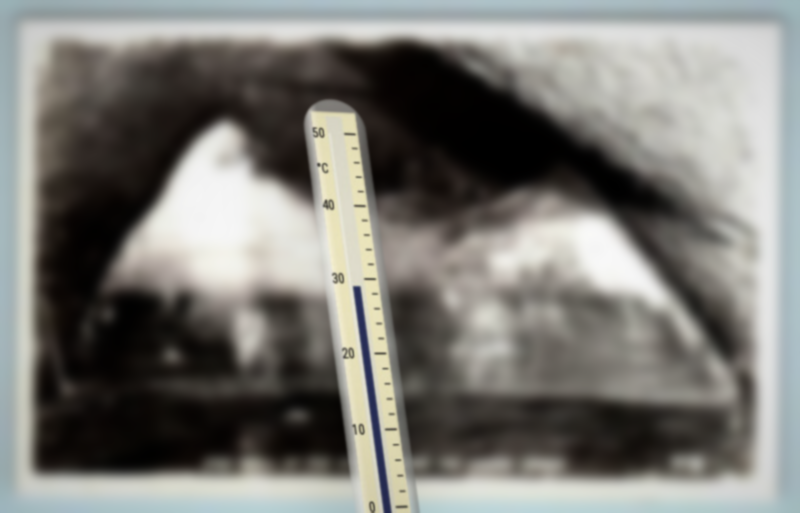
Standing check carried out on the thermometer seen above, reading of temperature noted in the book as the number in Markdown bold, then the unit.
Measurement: **29** °C
